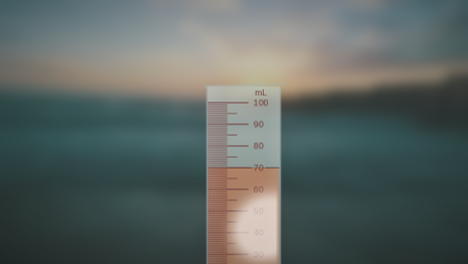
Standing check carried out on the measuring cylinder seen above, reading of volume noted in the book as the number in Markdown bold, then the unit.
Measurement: **70** mL
